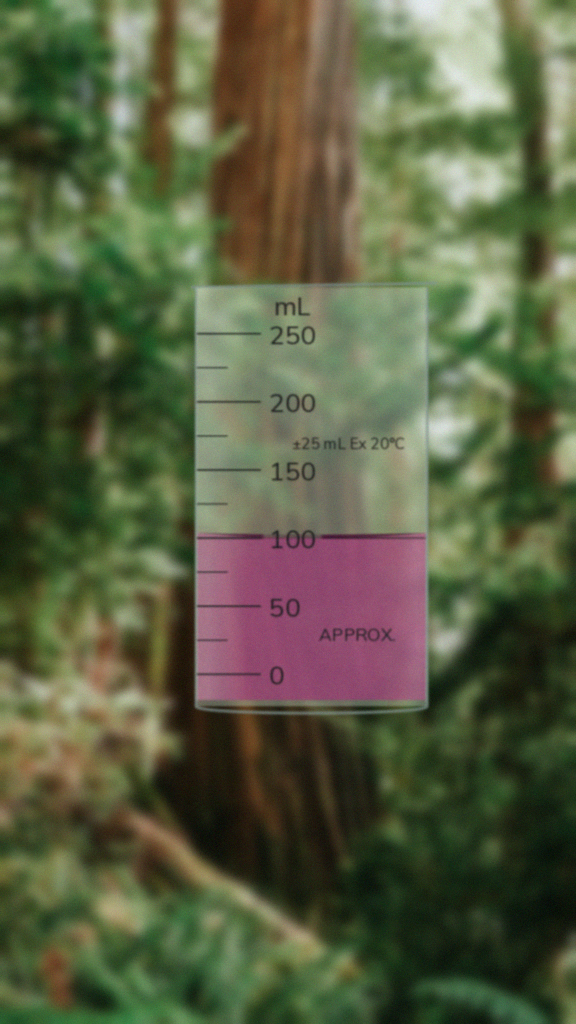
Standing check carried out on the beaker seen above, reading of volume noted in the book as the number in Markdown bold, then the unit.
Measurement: **100** mL
